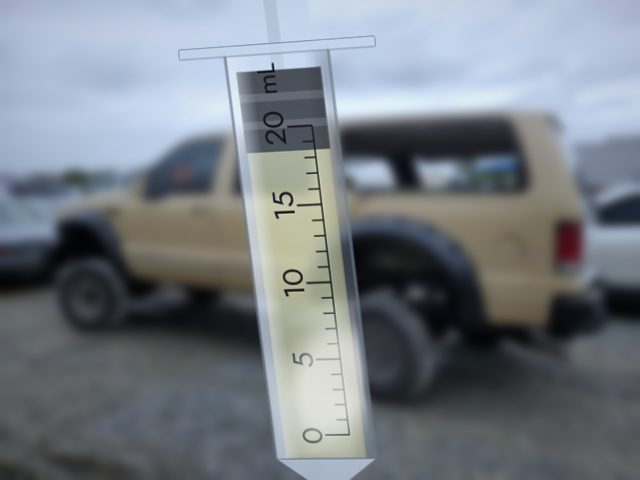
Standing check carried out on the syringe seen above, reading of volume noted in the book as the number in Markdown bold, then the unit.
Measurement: **18.5** mL
